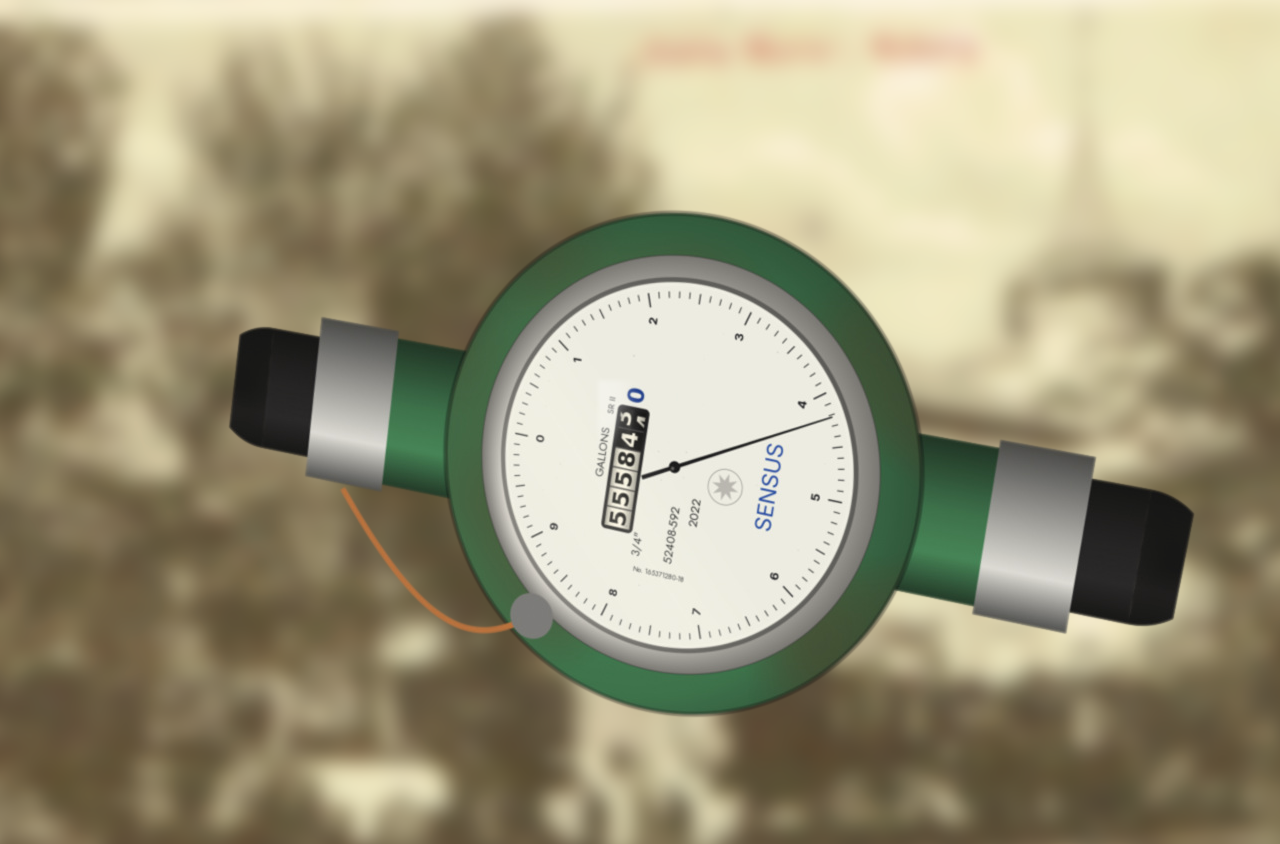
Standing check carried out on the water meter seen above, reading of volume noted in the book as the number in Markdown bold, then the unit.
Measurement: **5558434.2** gal
